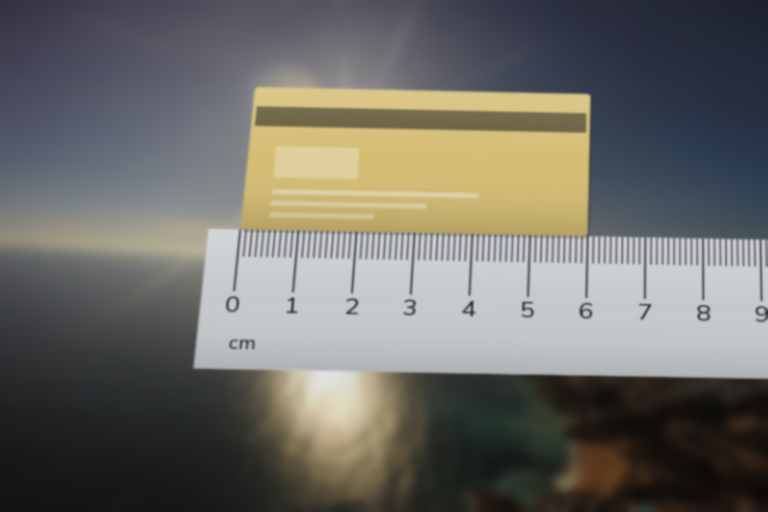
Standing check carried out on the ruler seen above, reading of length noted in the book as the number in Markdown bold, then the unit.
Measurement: **6** cm
